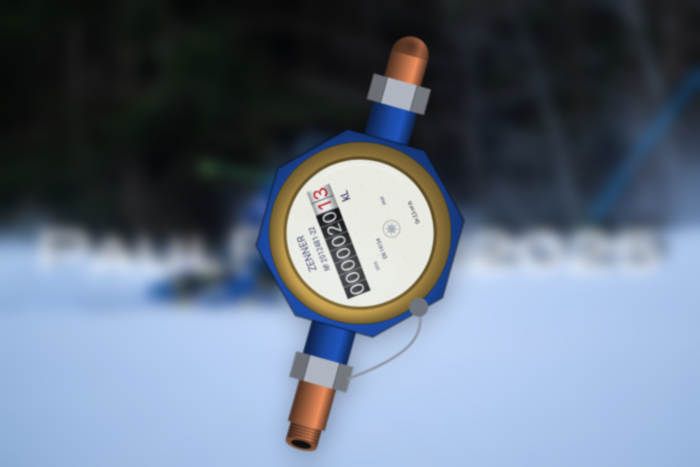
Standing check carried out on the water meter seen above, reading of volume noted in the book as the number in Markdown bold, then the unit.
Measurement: **20.13** kL
